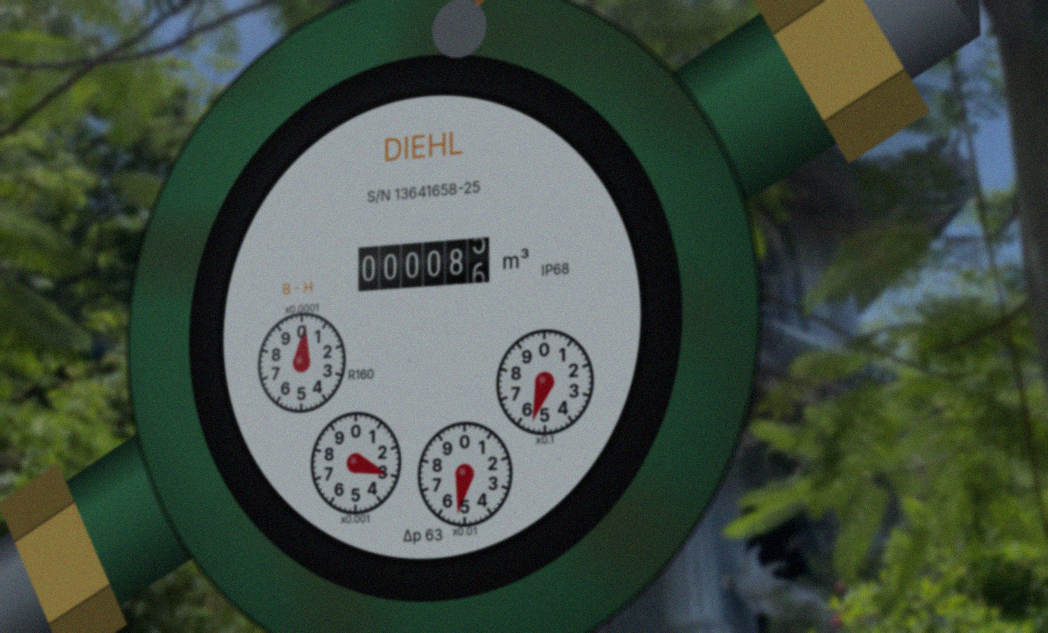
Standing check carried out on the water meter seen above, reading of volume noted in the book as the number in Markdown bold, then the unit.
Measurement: **85.5530** m³
